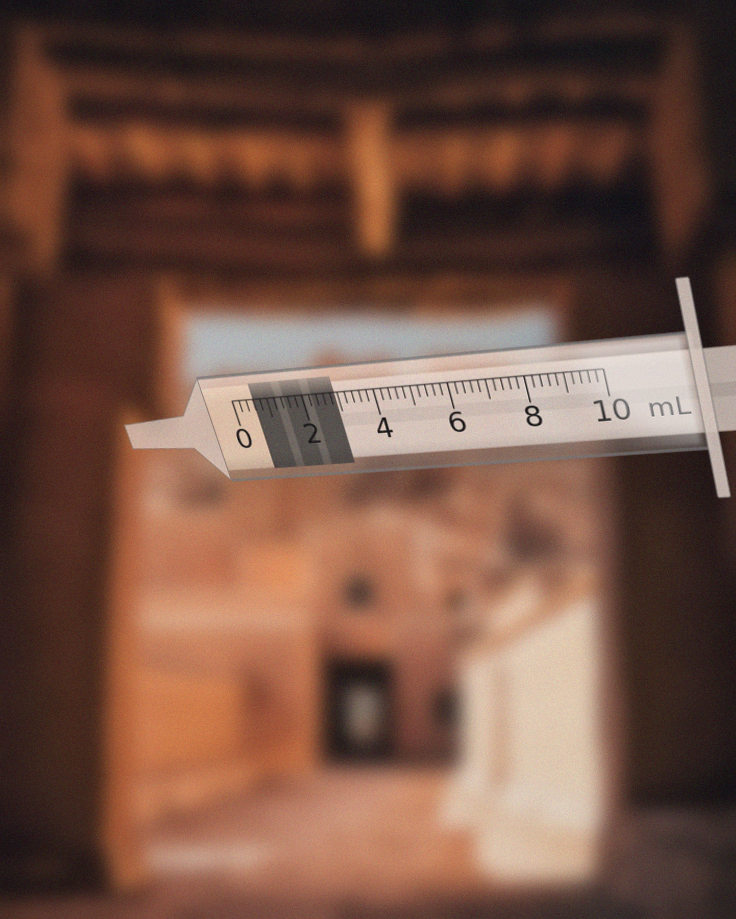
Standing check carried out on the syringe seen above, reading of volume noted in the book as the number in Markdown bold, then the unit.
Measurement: **0.6** mL
